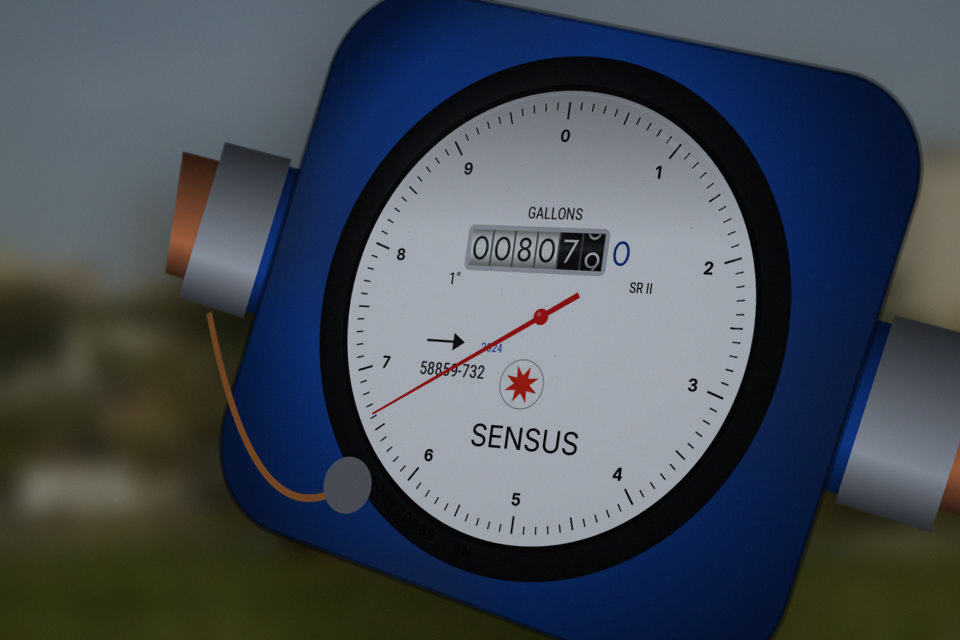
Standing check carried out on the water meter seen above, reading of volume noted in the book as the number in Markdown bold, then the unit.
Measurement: **80786.6** gal
